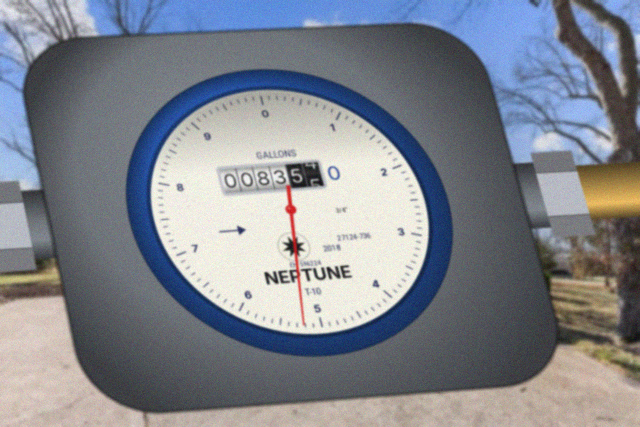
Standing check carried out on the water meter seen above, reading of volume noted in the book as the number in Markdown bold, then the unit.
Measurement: **83545.2** gal
